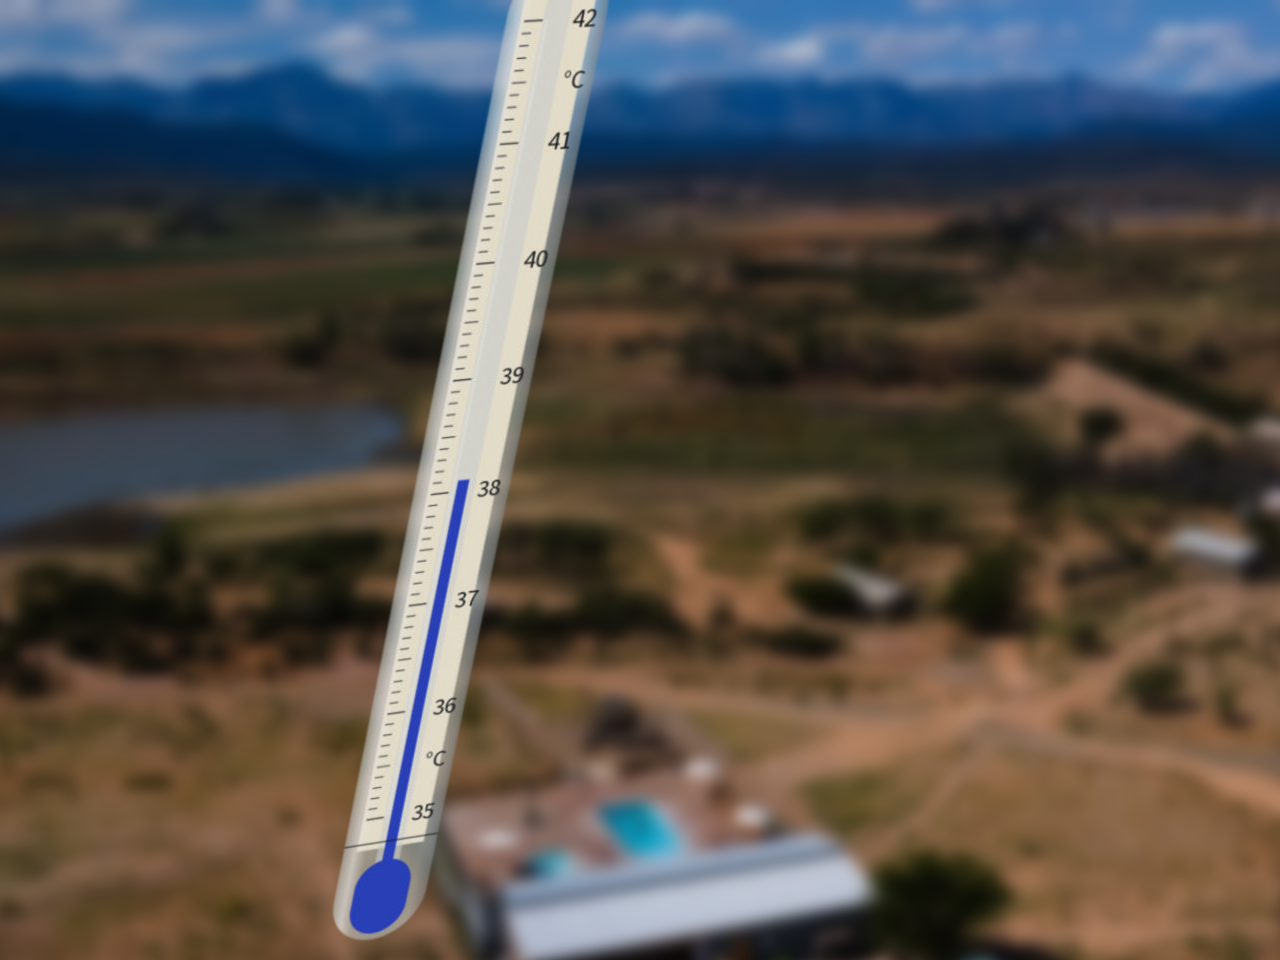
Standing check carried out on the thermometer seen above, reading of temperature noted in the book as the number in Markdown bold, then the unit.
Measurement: **38.1** °C
